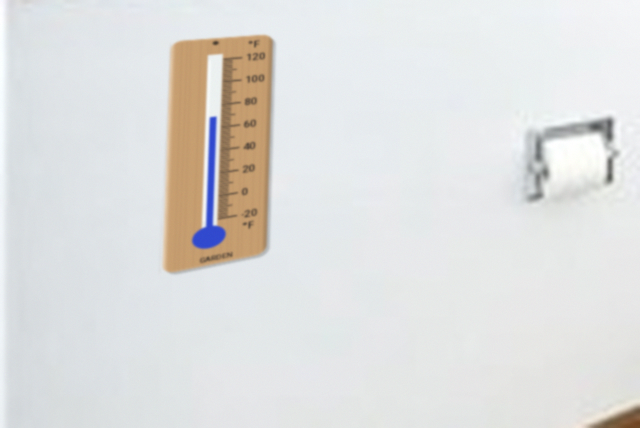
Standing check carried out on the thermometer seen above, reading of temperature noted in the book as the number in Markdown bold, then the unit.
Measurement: **70** °F
